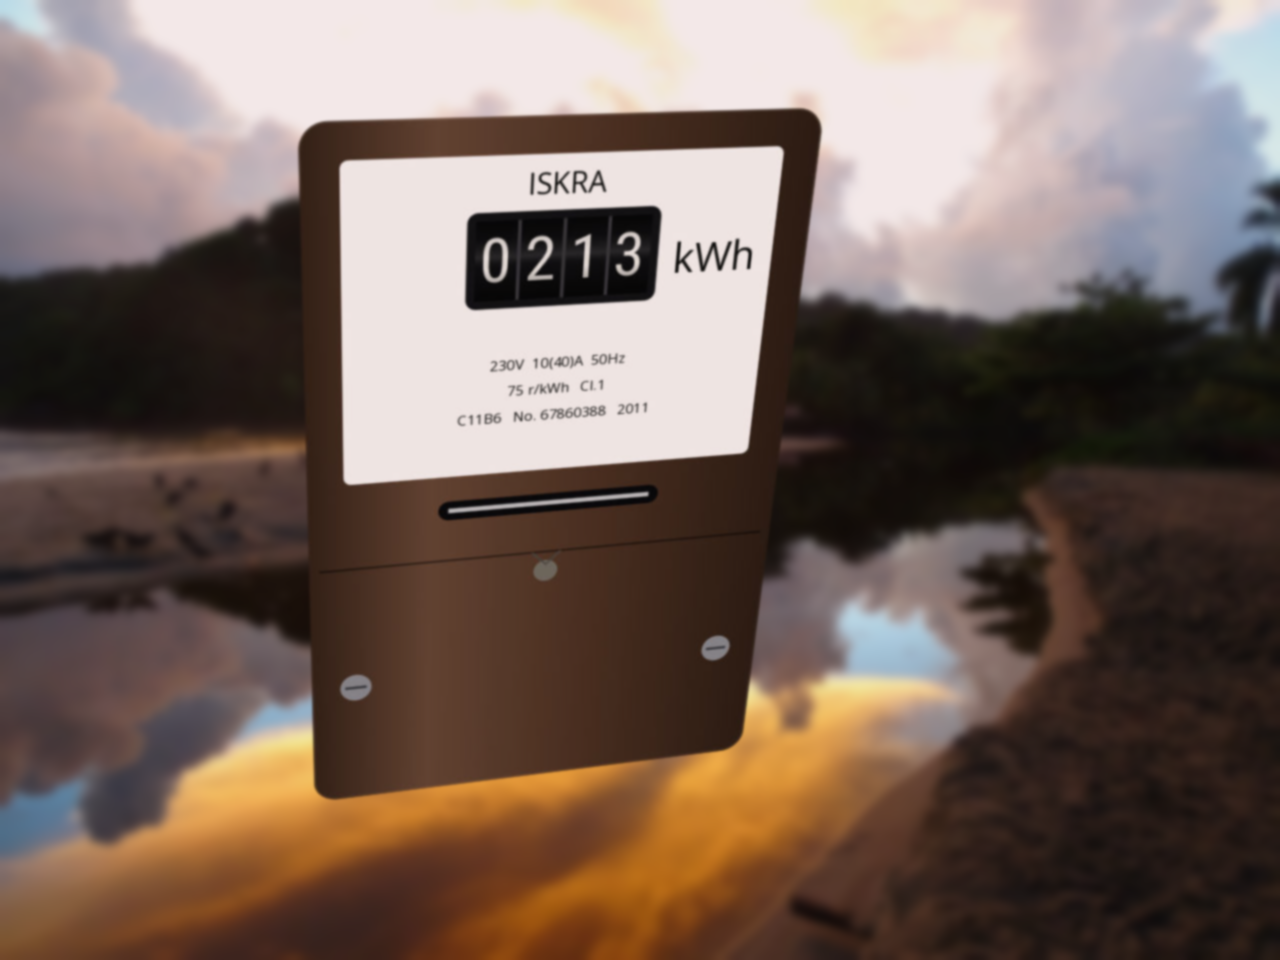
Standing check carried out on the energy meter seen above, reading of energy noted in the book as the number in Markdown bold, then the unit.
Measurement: **213** kWh
